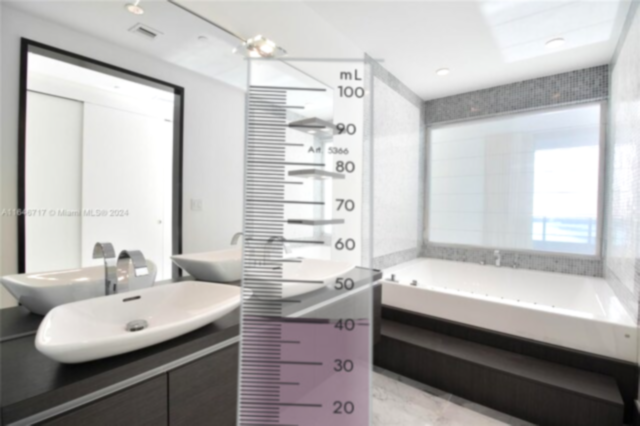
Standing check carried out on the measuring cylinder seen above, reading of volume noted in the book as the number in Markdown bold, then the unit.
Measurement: **40** mL
